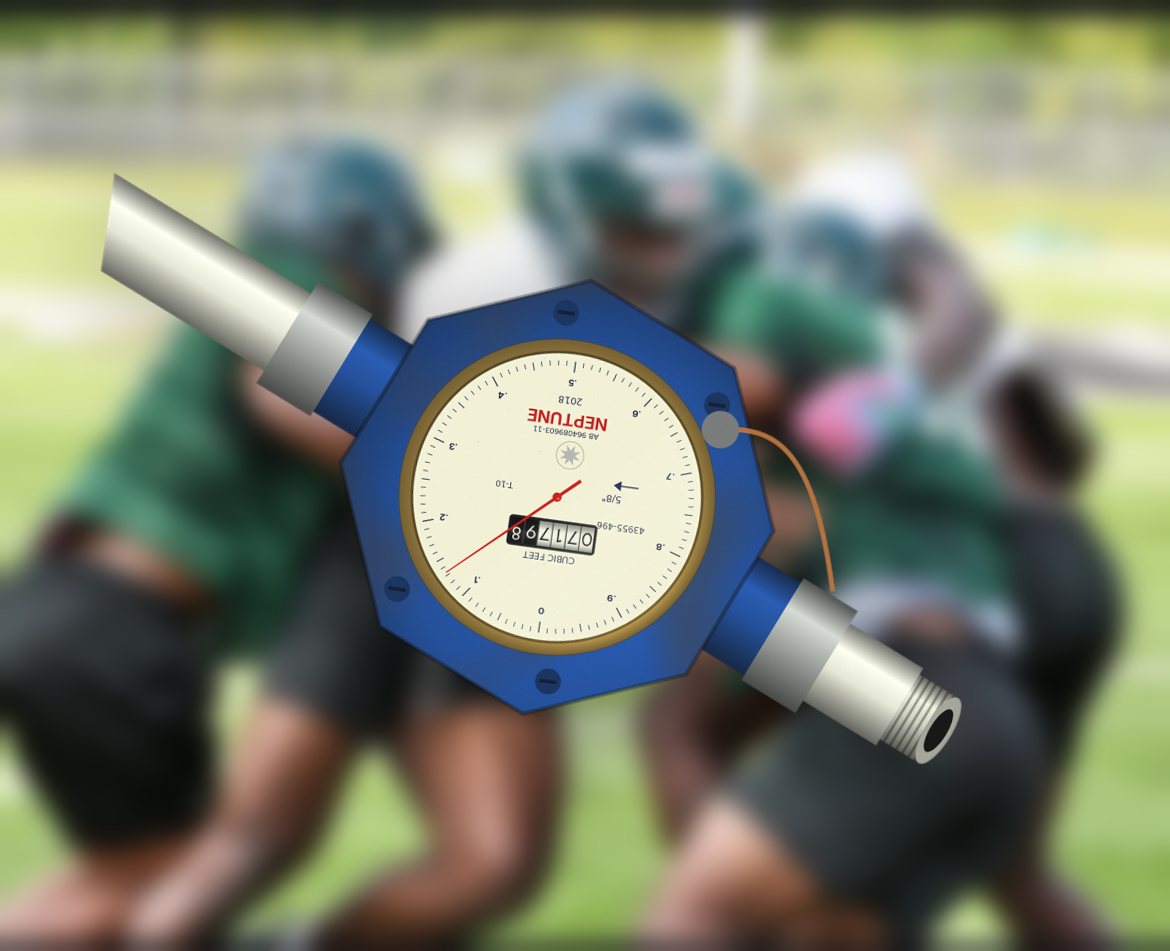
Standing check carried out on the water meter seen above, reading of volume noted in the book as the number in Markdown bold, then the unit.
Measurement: **71798.13** ft³
